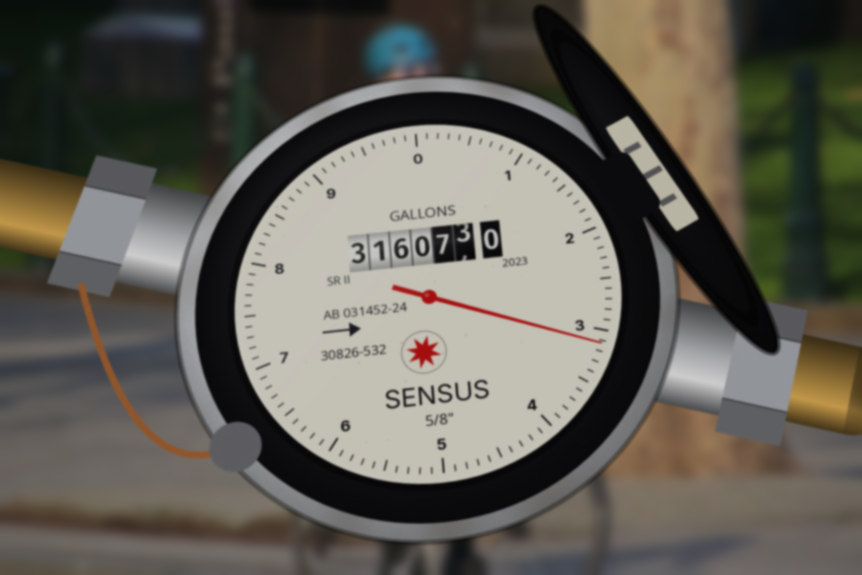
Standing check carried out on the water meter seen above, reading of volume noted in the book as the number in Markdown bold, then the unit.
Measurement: **3160733.1** gal
